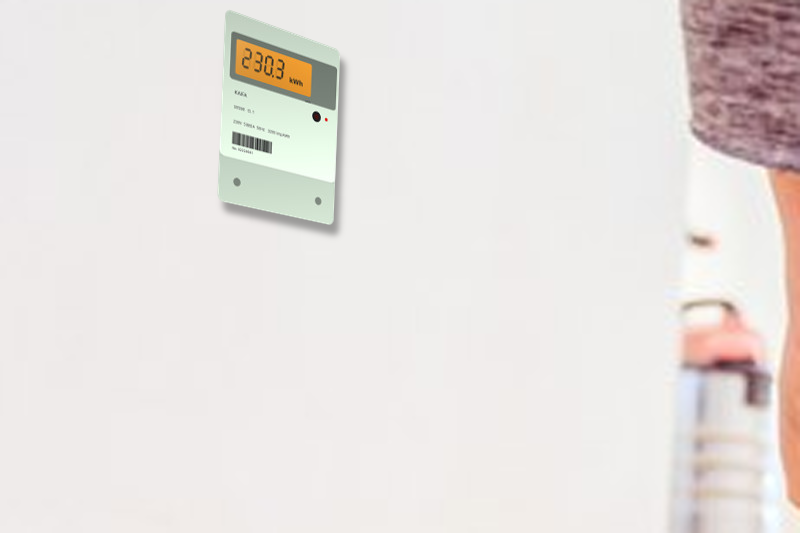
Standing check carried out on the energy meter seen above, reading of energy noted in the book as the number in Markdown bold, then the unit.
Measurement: **230.3** kWh
